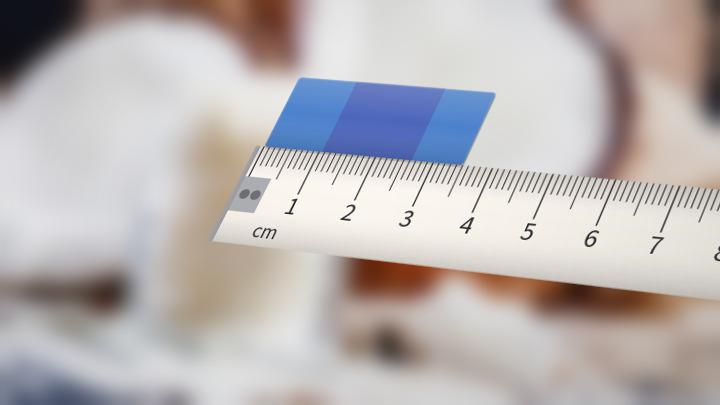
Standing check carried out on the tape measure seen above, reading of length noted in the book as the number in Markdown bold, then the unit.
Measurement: **3.5** cm
